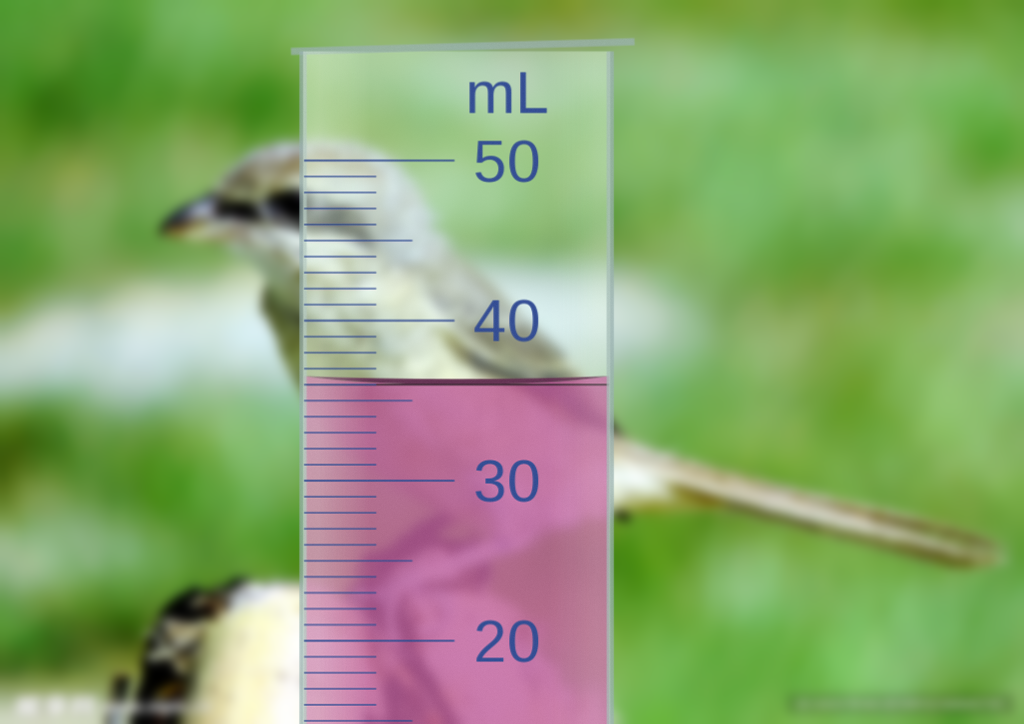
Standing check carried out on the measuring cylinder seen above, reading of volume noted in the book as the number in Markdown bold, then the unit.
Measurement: **36** mL
